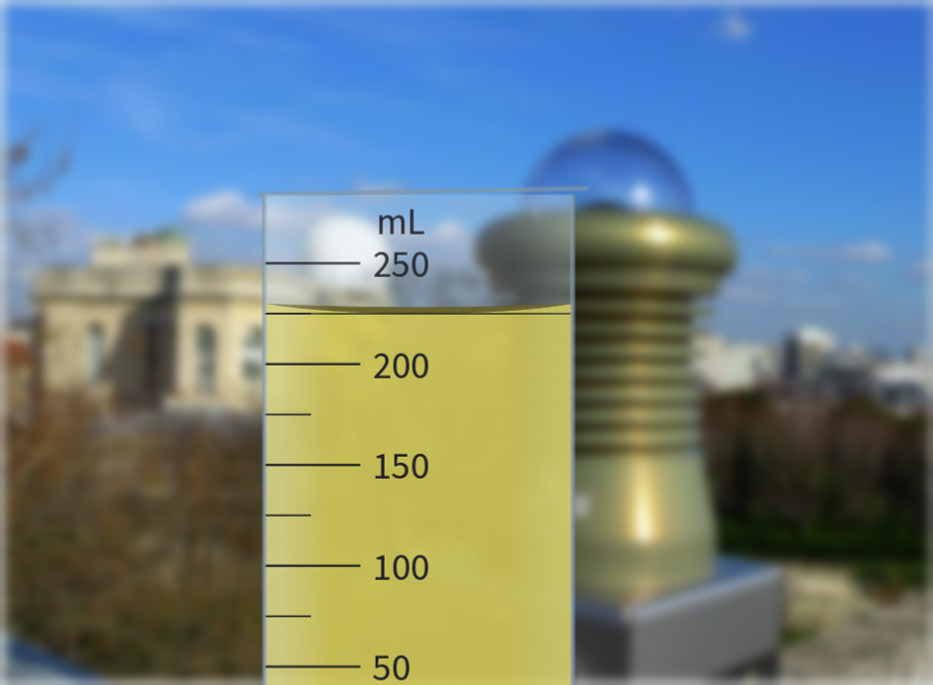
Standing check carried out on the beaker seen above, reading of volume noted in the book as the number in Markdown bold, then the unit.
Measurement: **225** mL
